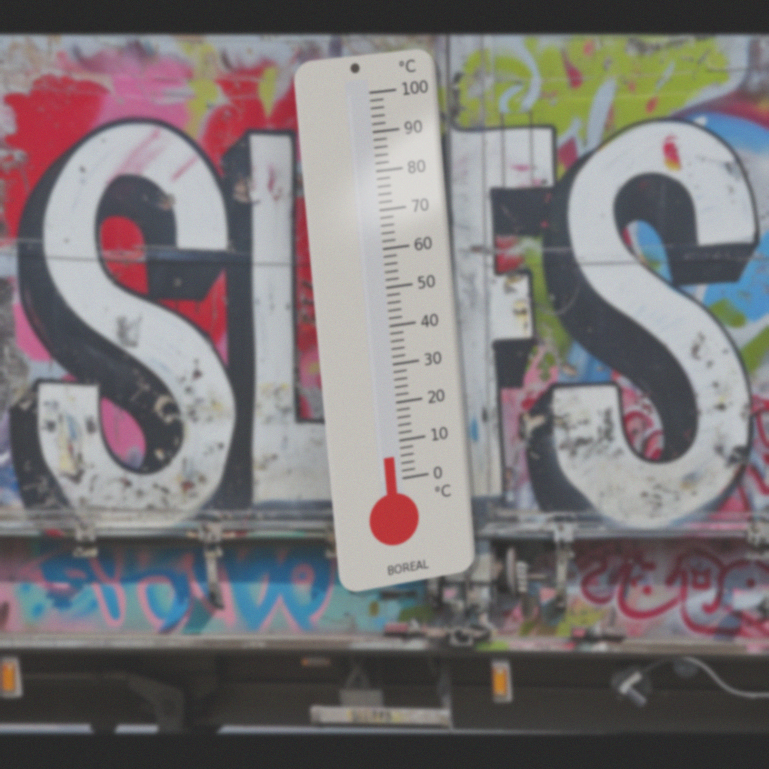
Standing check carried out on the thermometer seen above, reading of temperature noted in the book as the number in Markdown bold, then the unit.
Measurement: **6** °C
